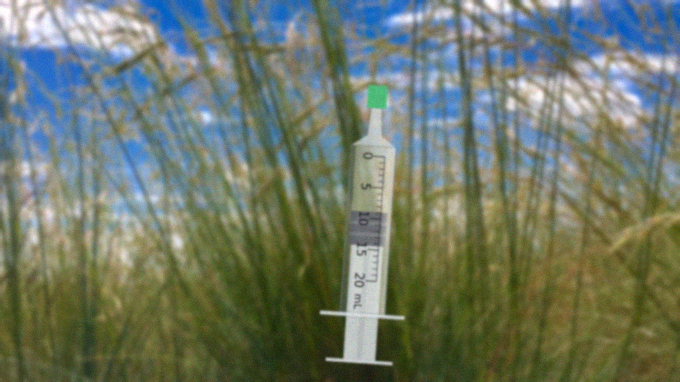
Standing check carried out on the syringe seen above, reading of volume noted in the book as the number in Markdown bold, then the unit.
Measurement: **9** mL
